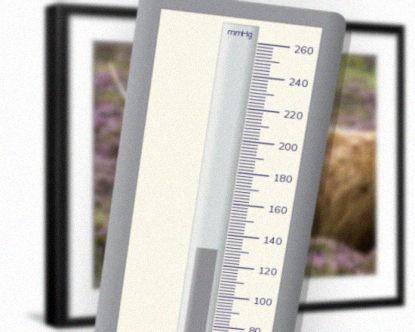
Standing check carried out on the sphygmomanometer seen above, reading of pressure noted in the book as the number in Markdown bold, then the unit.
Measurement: **130** mmHg
